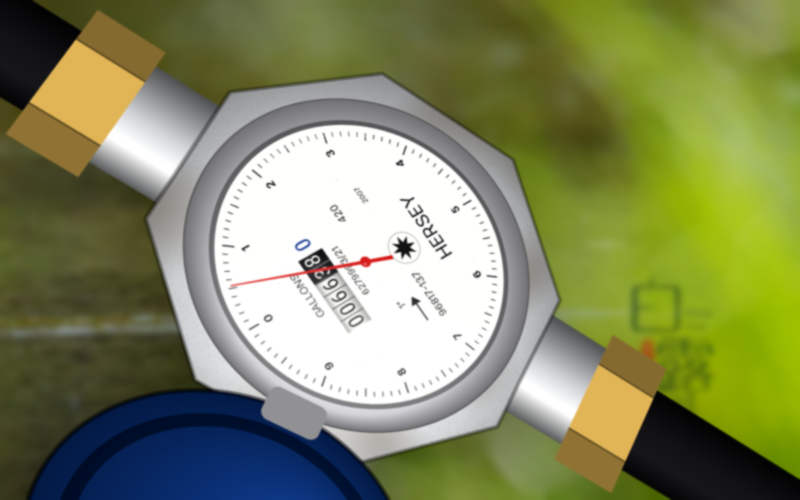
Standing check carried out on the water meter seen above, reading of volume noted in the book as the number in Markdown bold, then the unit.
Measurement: **66380.5** gal
